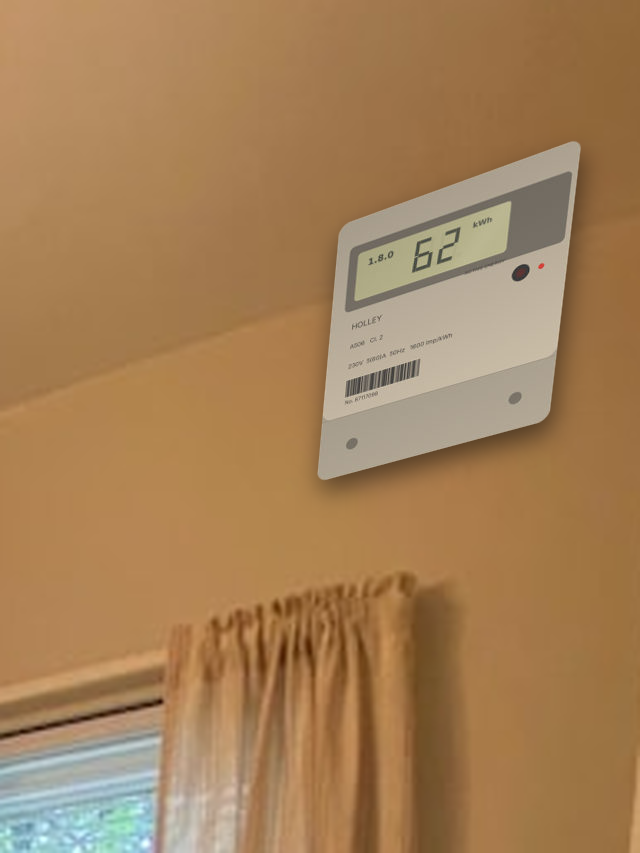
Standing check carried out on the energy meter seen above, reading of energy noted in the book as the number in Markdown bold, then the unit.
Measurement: **62** kWh
